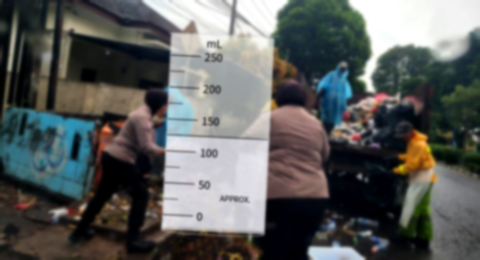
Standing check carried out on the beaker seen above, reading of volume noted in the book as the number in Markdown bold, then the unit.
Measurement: **125** mL
